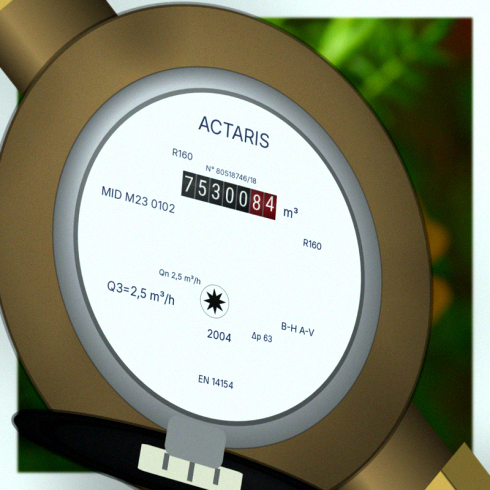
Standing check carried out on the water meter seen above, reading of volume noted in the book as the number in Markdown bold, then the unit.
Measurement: **75300.84** m³
